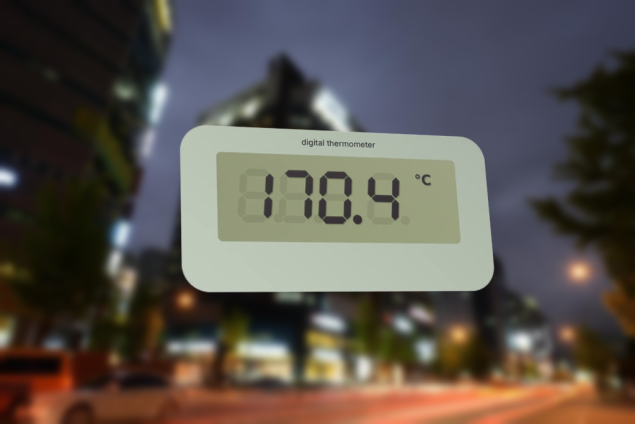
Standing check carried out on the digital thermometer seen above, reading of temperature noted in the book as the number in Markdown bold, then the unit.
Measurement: **170.4** °C
